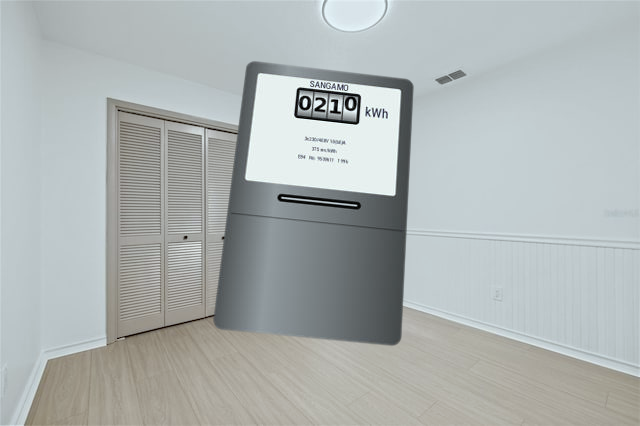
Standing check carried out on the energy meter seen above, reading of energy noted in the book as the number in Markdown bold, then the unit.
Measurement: **210** kWh
